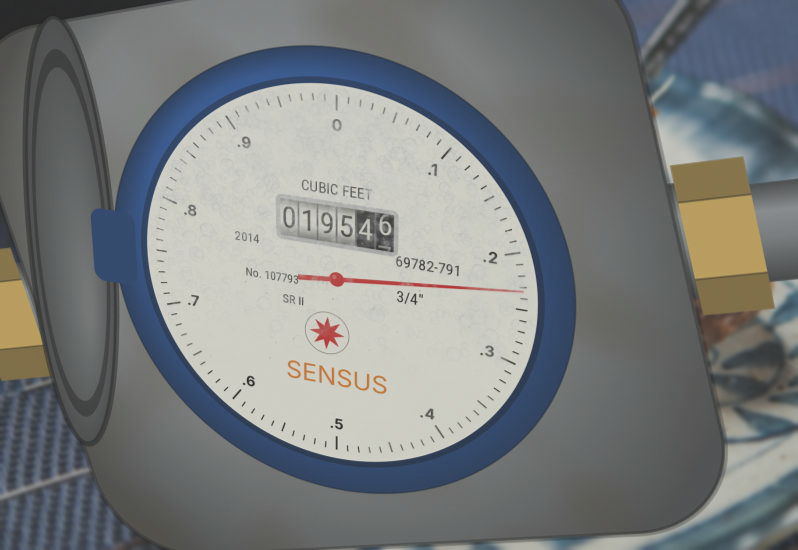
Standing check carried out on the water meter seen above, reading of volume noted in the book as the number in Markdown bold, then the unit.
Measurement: **19546.23** ft³
